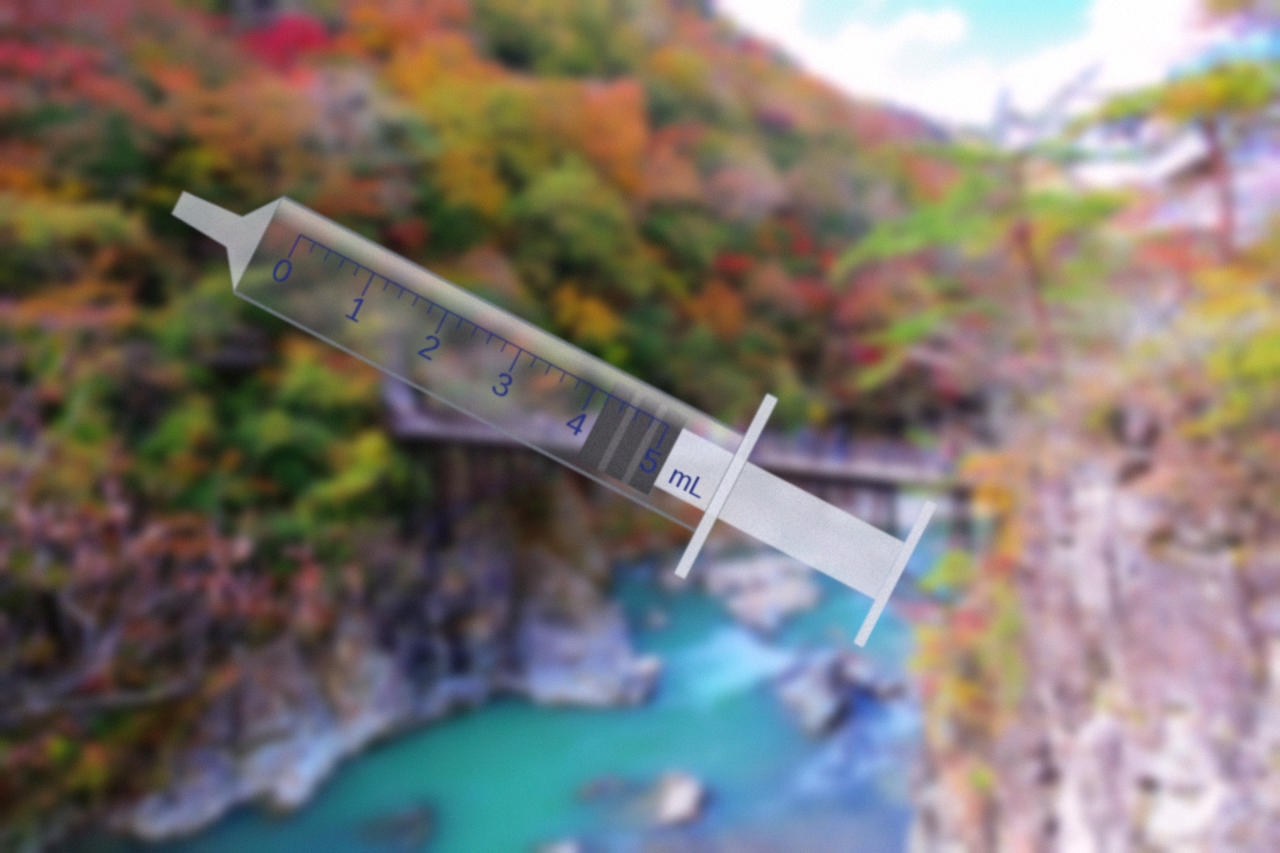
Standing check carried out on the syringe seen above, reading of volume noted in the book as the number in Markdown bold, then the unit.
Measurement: **4.2** mL
